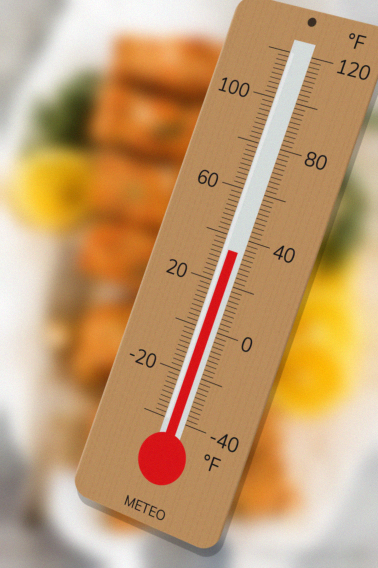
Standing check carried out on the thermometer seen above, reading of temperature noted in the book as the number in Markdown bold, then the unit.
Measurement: **34** °F
